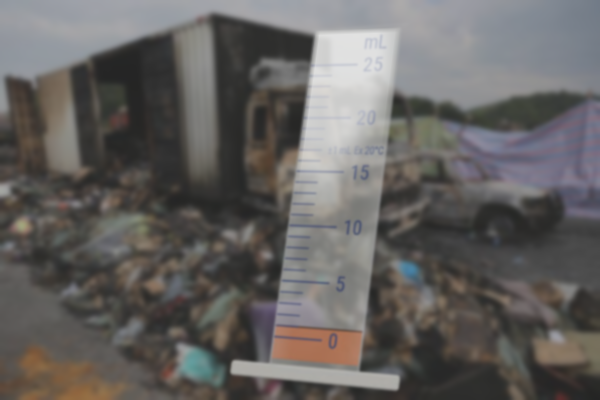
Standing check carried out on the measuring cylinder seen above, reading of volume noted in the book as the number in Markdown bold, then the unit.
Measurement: **1** mL
